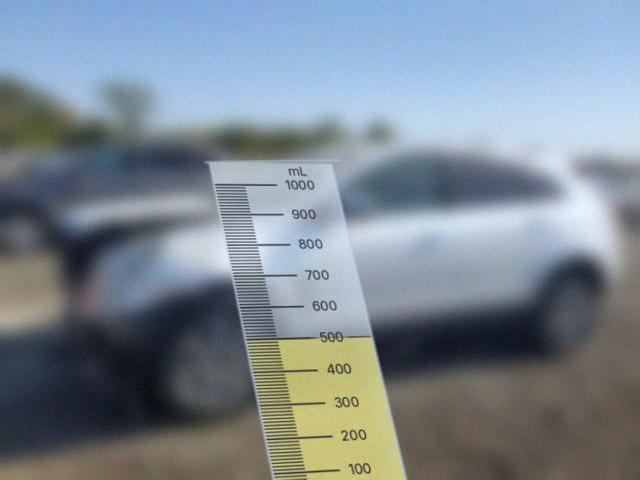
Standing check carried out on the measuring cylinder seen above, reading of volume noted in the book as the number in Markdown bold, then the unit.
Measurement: **500** mL
